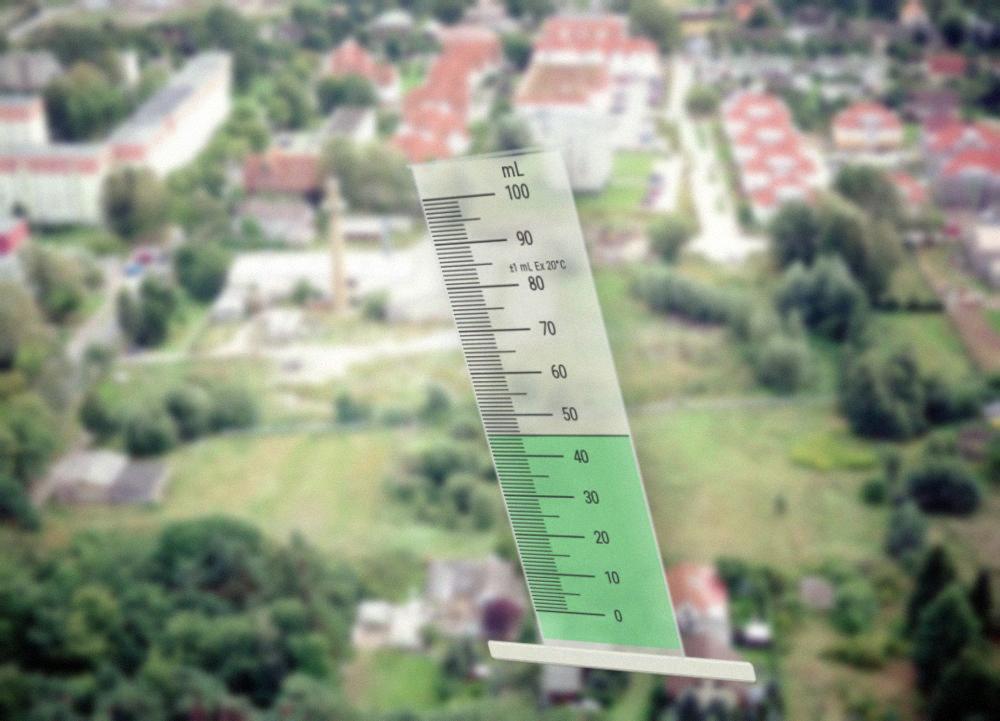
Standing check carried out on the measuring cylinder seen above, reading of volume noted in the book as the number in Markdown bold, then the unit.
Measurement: **45** mL
